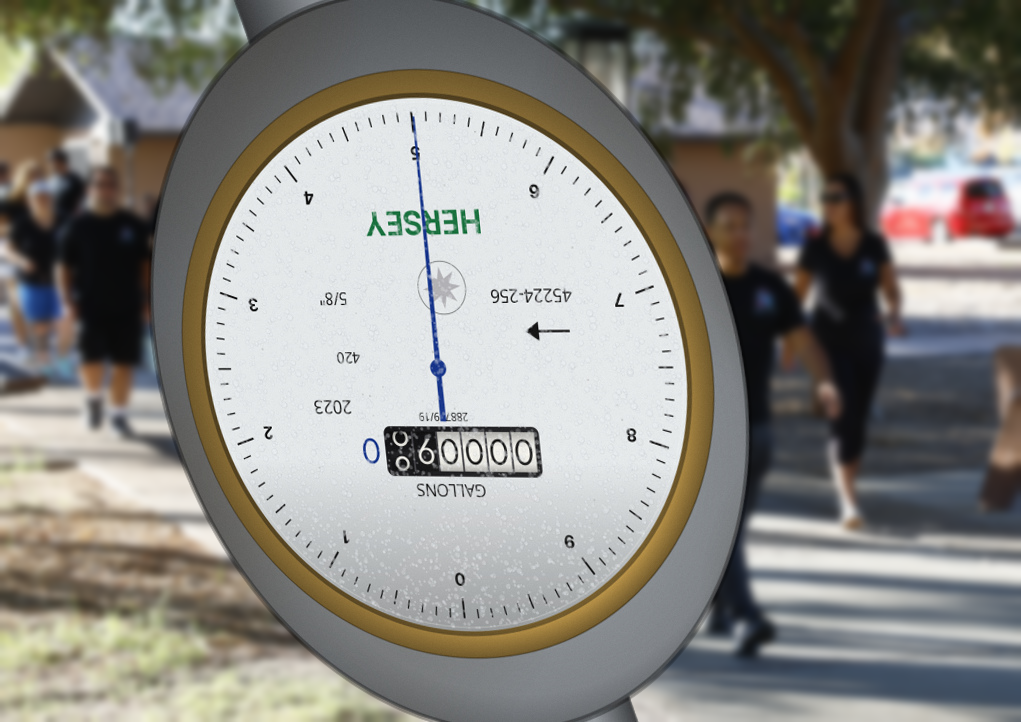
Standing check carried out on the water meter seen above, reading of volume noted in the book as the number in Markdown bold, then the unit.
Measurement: **985.0** gal
